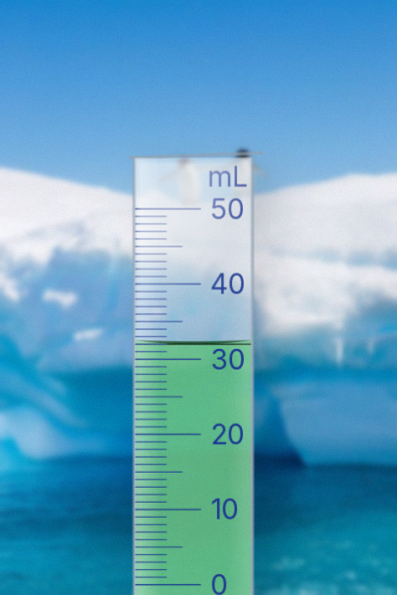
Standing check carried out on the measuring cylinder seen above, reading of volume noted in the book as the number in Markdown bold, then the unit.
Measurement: **32** mL
